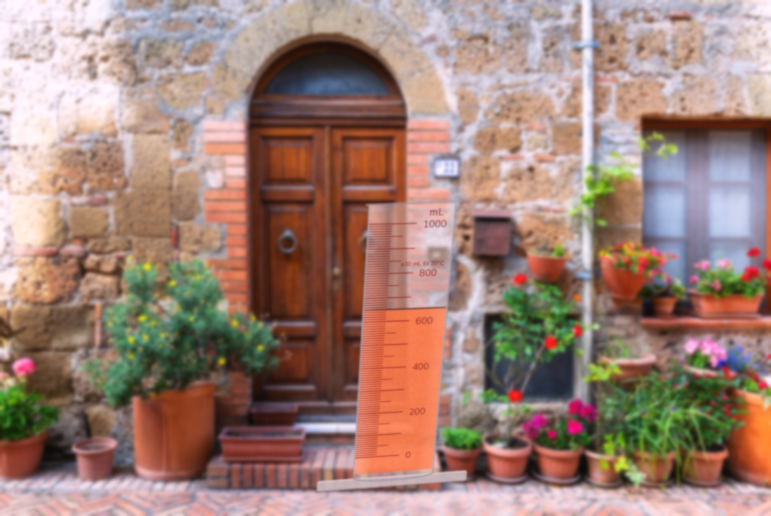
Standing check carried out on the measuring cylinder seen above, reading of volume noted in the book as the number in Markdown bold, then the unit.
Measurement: **650** mL
